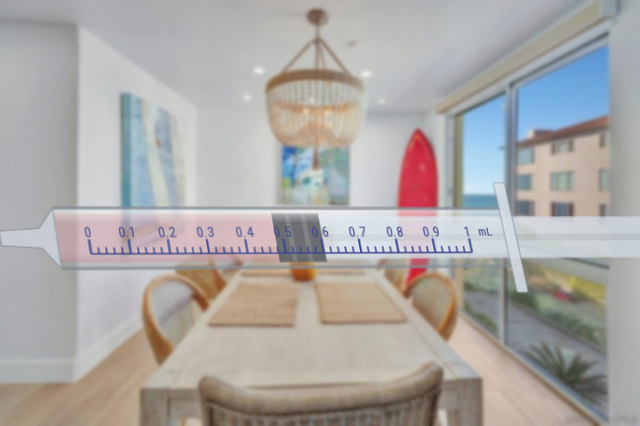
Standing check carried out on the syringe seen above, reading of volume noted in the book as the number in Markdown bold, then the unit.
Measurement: **0.48** mL
